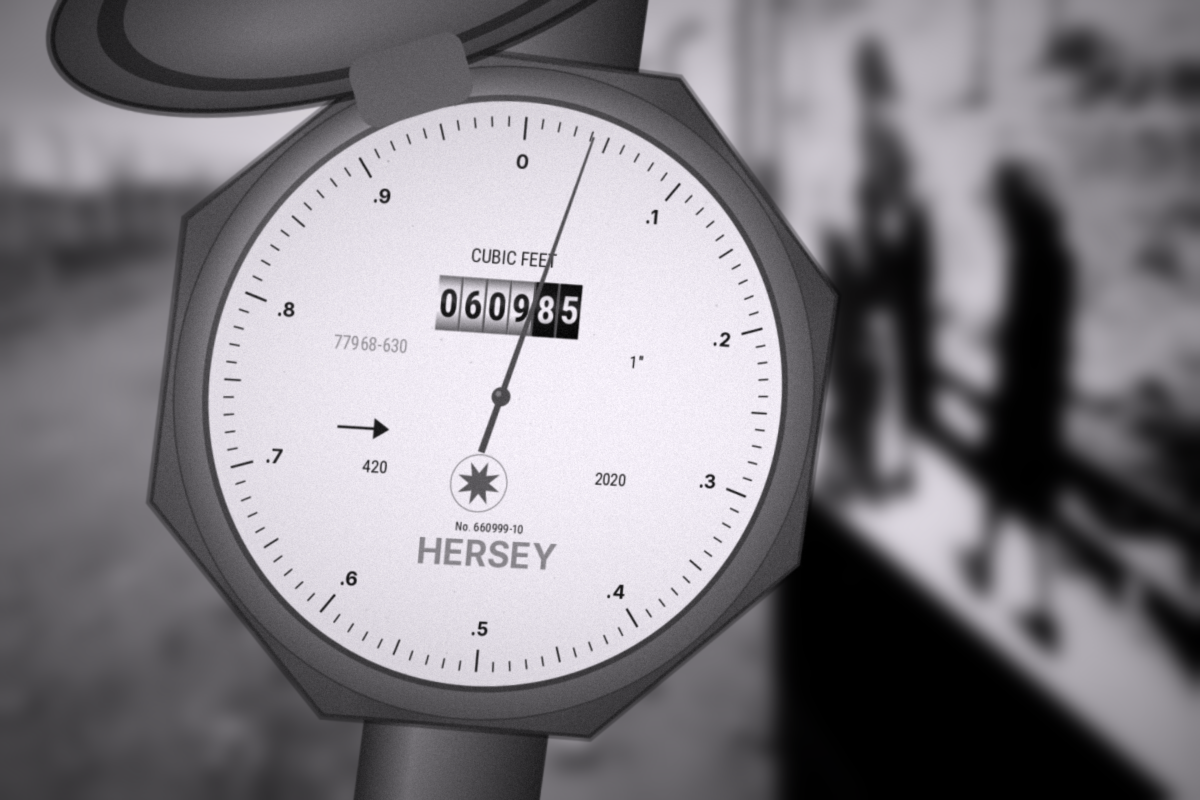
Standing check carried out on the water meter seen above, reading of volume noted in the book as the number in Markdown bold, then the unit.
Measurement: **60985.04** ft³
